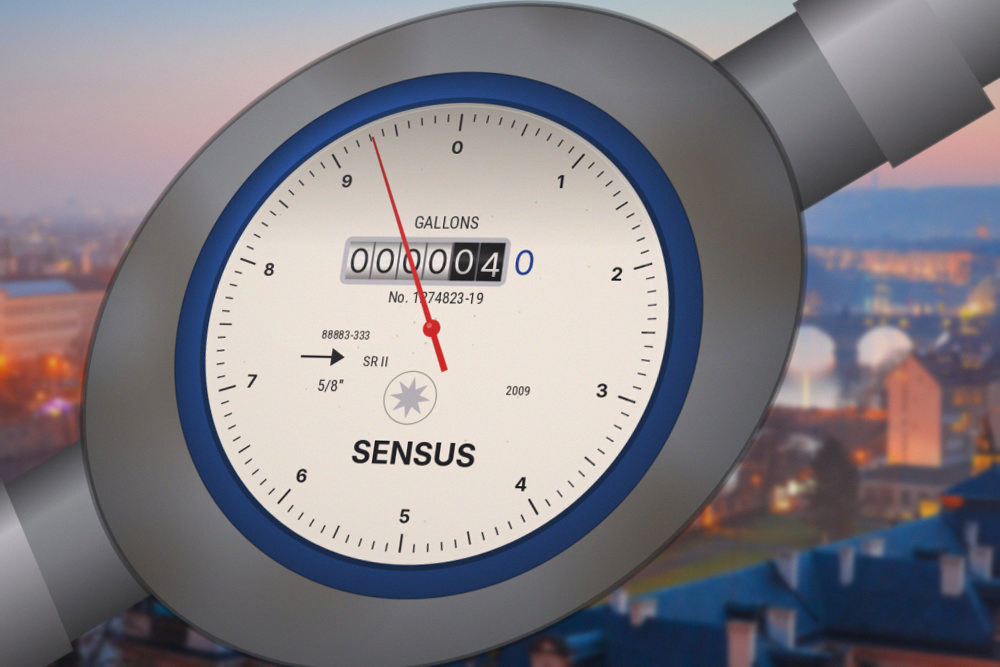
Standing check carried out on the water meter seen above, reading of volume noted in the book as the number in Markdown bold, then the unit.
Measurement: **39.3** gal
